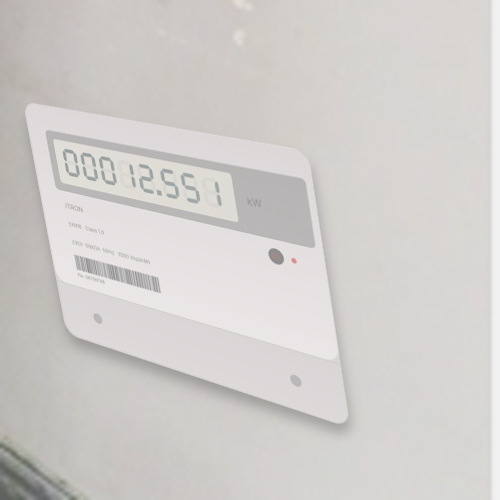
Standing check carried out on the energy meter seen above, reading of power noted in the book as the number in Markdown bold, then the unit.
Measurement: **12.551** kW
